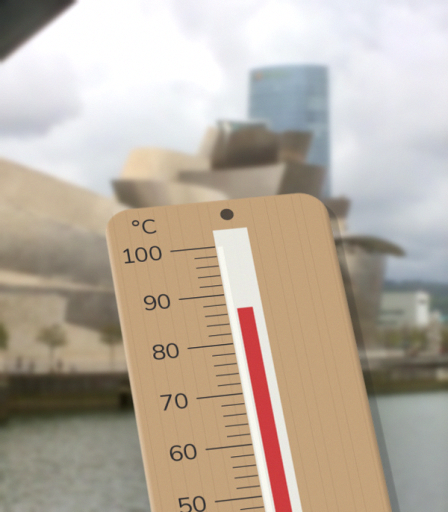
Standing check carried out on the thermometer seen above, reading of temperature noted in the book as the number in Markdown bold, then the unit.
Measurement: **87** °C
